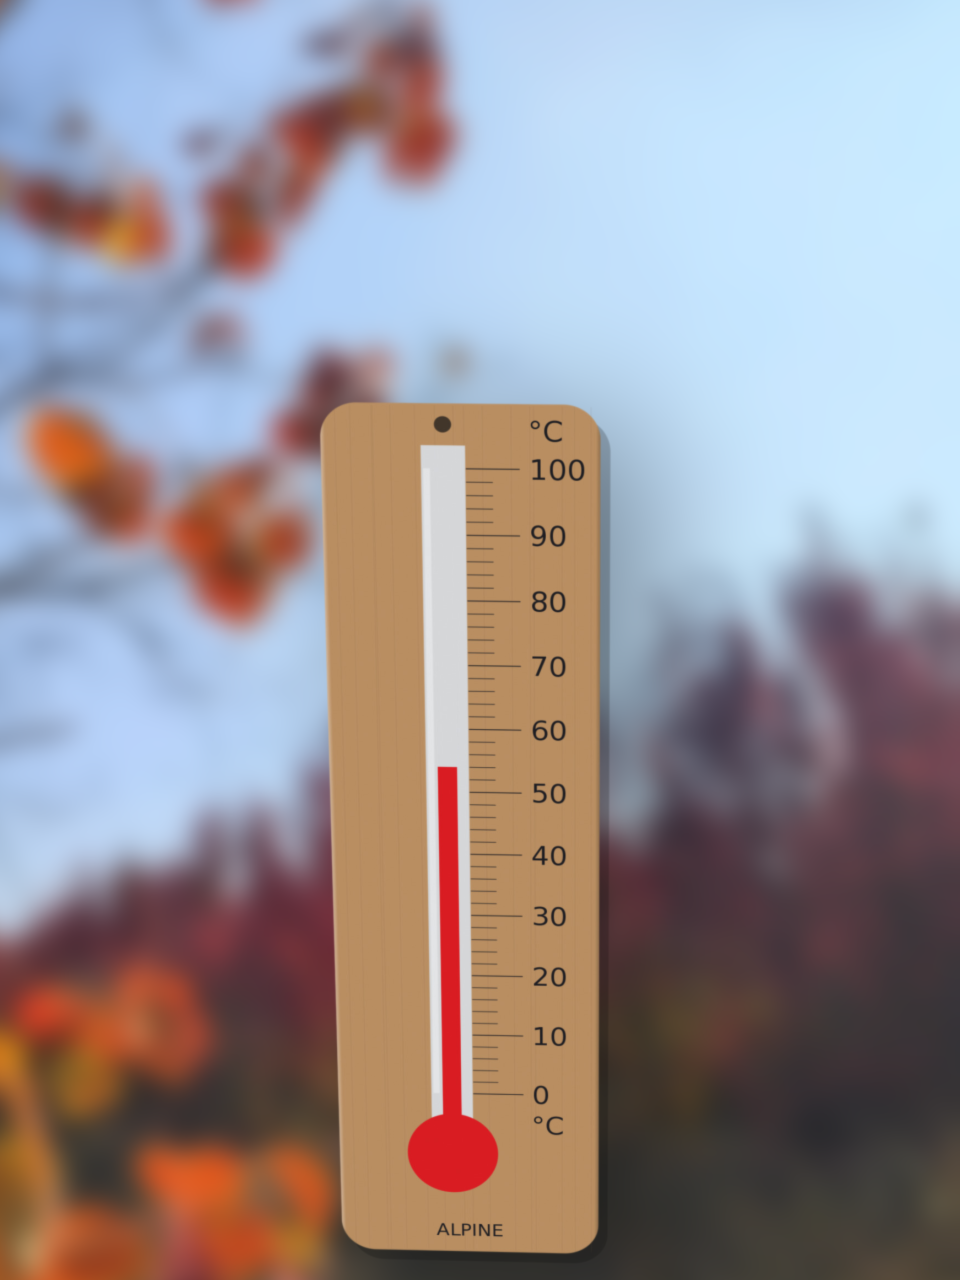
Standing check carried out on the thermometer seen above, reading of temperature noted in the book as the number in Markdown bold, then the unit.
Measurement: **54** °C
